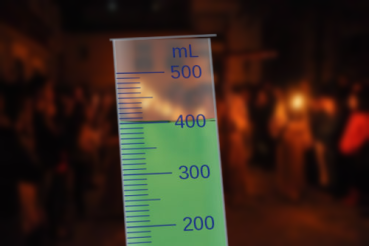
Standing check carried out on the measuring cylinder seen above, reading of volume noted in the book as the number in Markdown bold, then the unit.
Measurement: **400** mL
